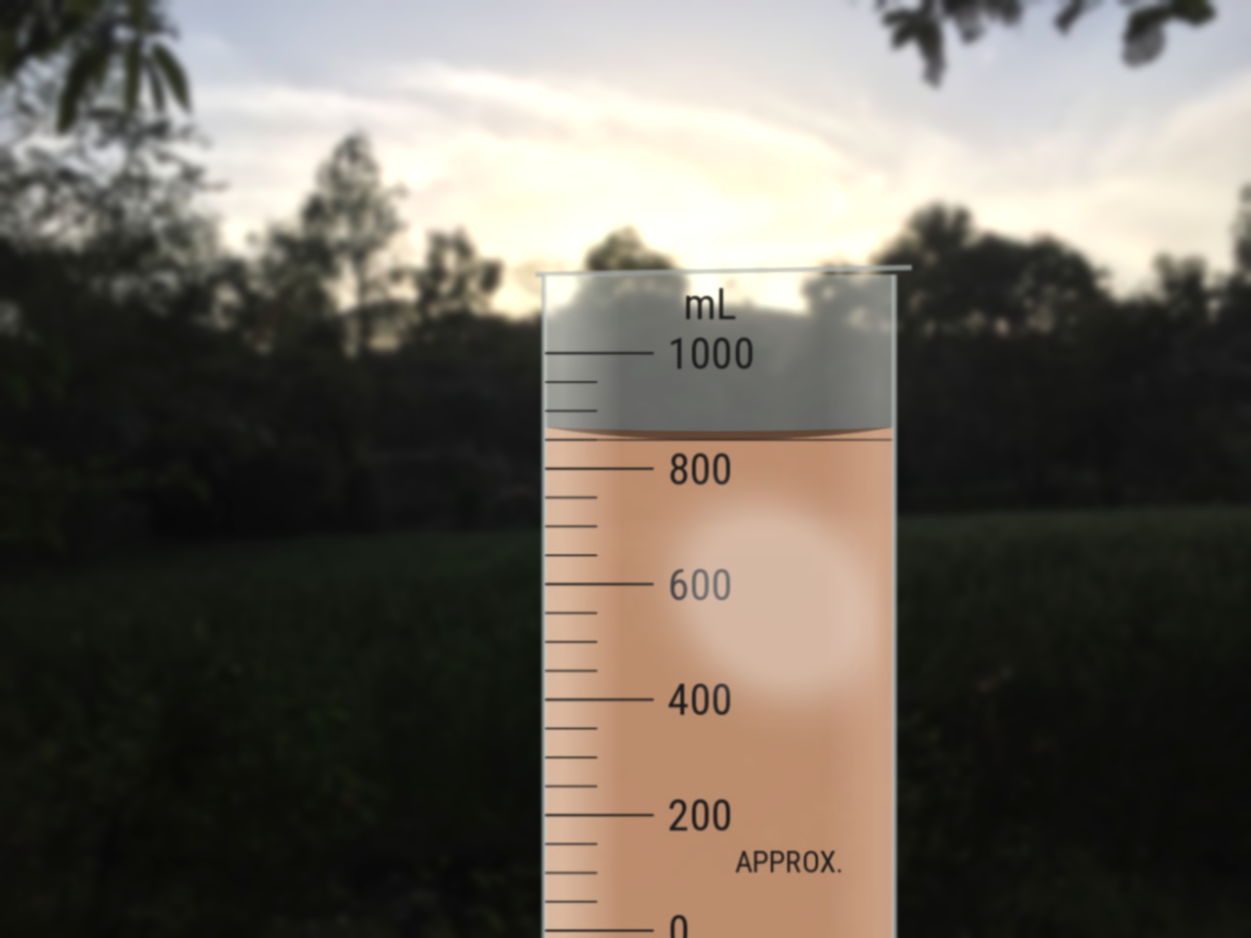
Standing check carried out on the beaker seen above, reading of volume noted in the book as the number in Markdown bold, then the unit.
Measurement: **850** mL
